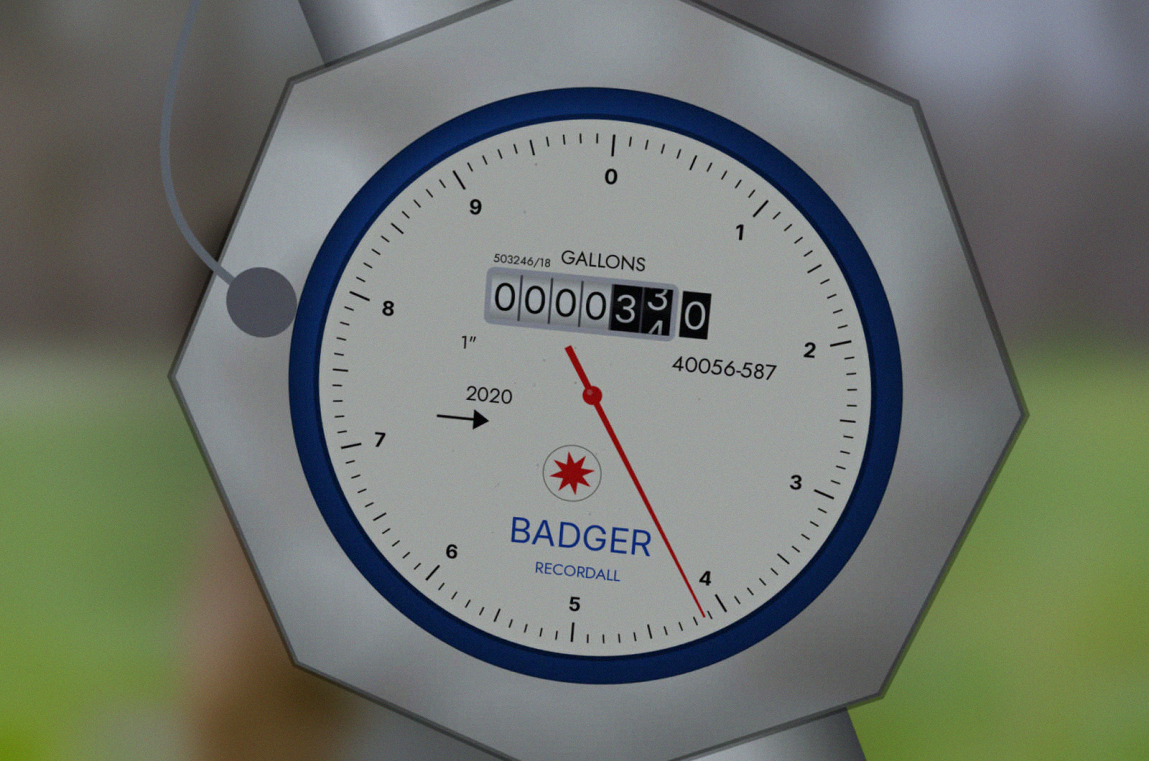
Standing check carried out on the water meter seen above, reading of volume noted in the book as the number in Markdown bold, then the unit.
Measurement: **334.1** gal
